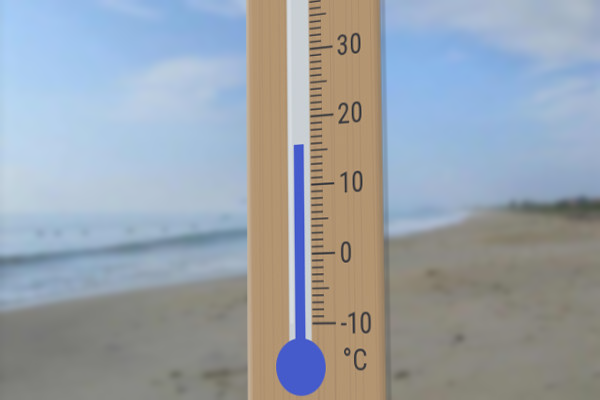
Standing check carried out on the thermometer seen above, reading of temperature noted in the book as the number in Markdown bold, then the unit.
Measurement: **16** °C
